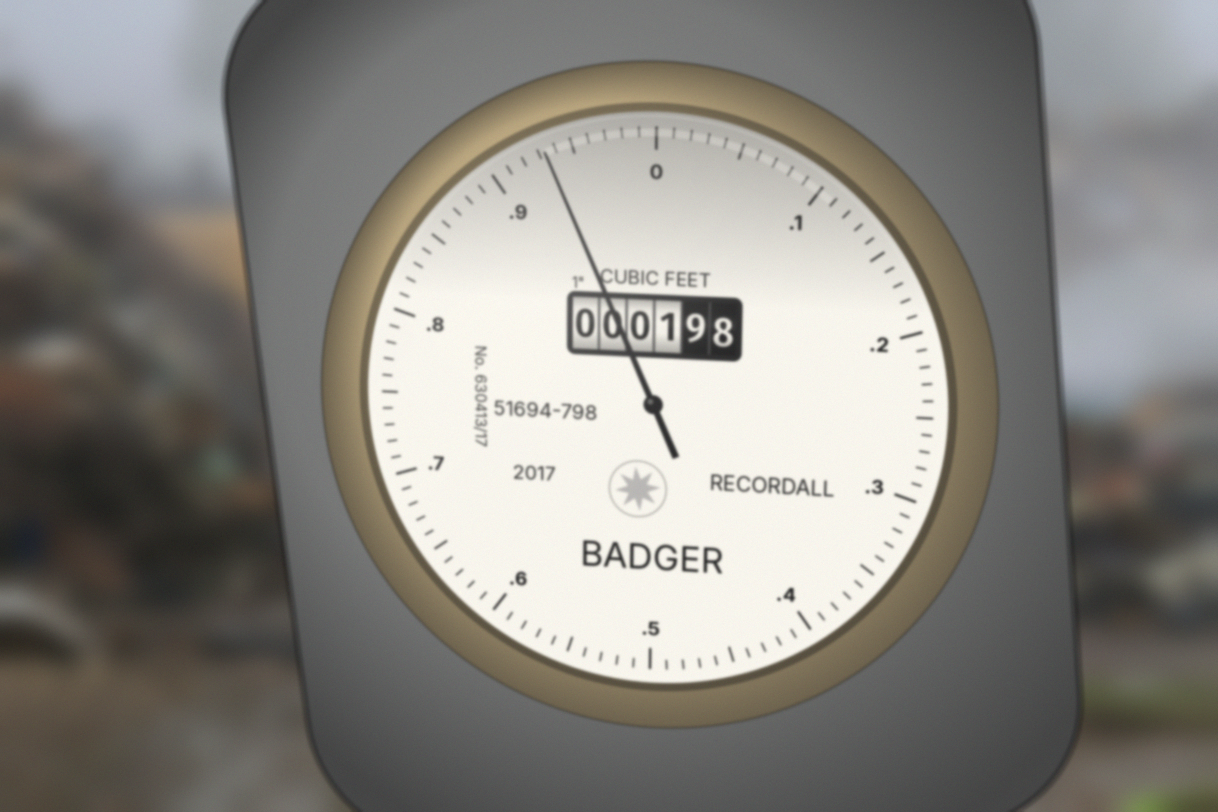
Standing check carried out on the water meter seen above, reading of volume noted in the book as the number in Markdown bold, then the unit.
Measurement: **197.93** ft³
